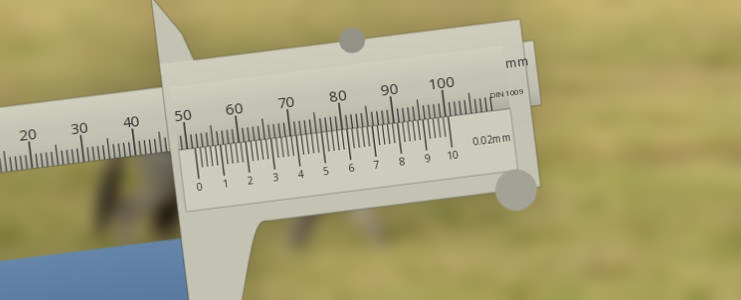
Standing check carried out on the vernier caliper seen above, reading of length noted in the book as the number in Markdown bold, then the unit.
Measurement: **51.5** mm
